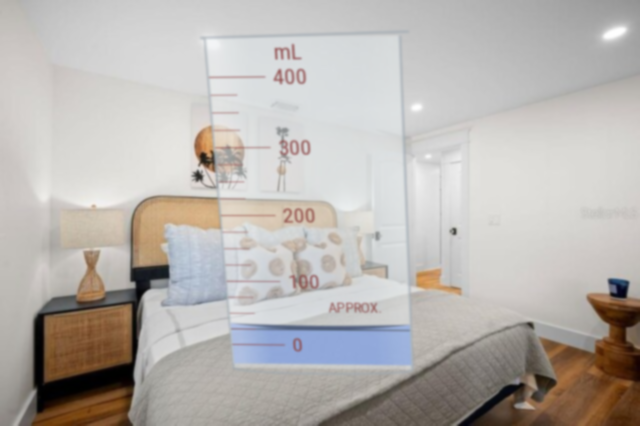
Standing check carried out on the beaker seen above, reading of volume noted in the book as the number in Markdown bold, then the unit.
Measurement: **25** mL
